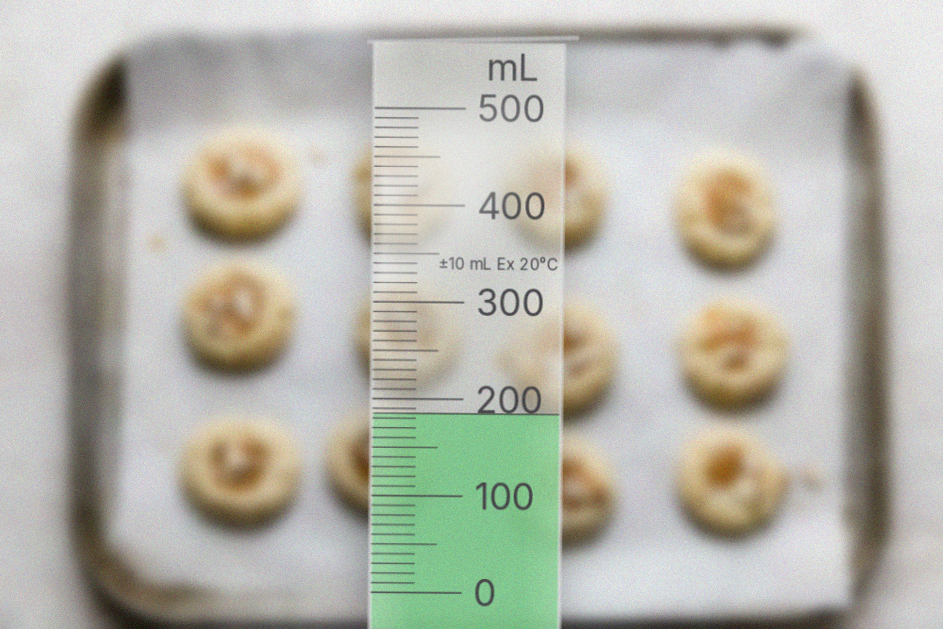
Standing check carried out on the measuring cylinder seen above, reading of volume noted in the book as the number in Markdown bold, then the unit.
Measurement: **185** mL
